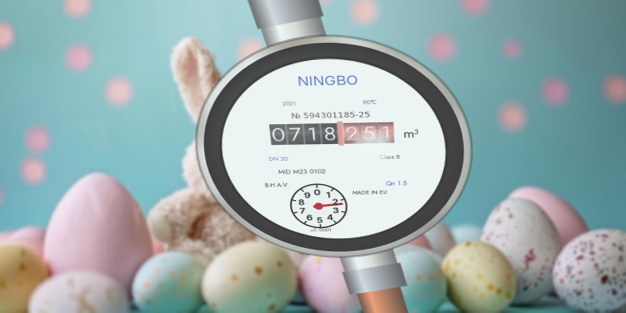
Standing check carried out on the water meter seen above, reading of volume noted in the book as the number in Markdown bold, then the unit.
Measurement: **718.2512** m³
